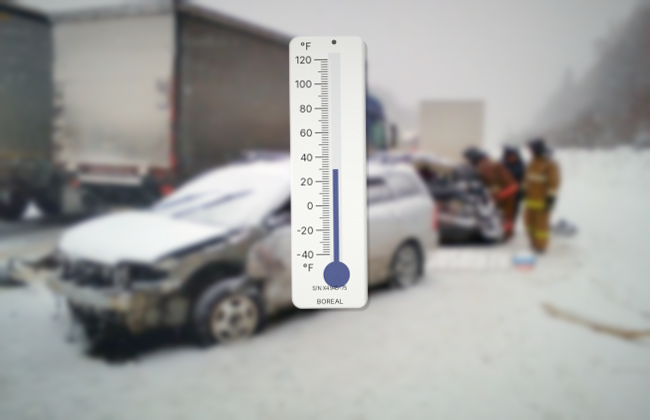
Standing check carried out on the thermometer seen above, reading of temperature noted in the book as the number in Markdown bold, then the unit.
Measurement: **30** °F
